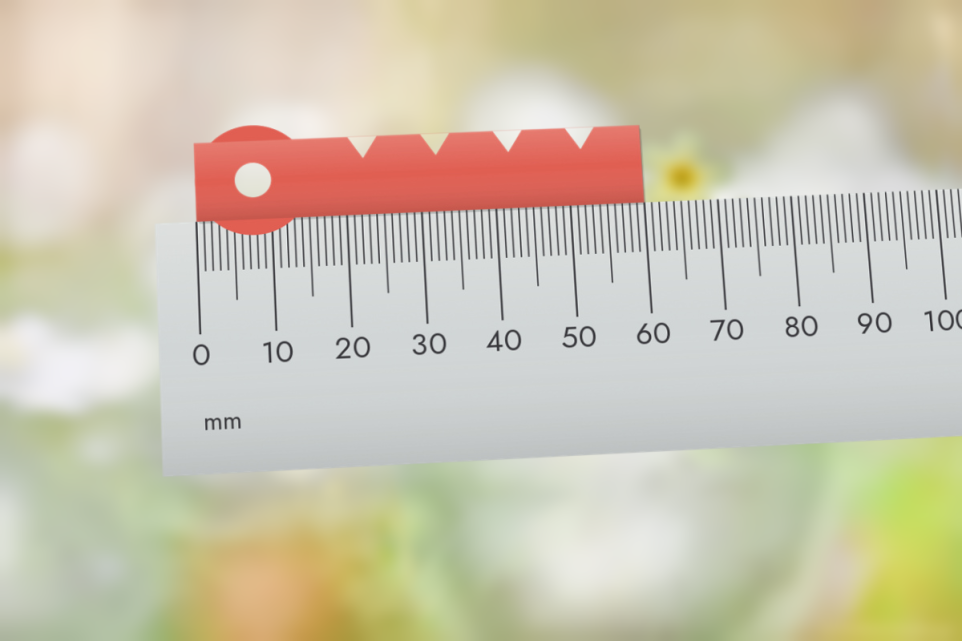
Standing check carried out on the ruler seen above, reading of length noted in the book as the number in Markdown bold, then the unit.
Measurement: **60** mm
